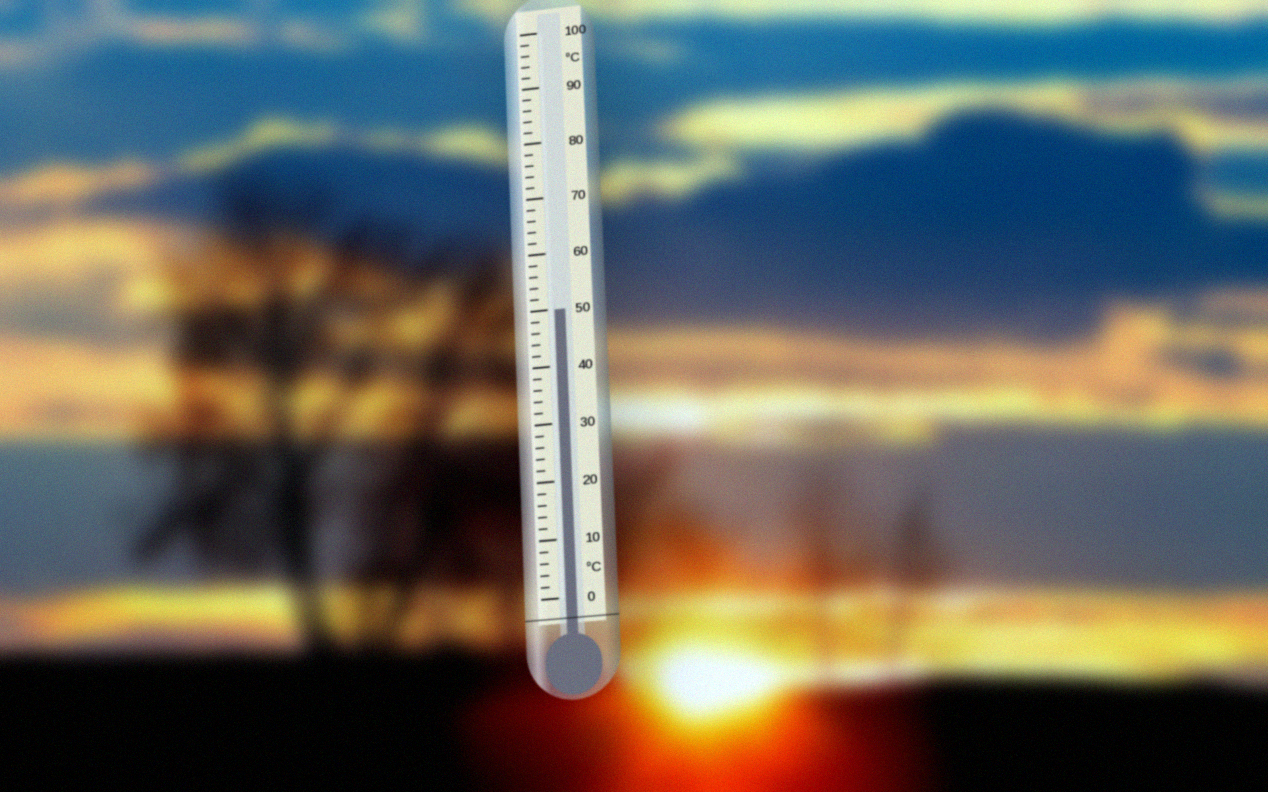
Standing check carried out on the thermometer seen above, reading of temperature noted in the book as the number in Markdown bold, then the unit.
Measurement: **50** °C
